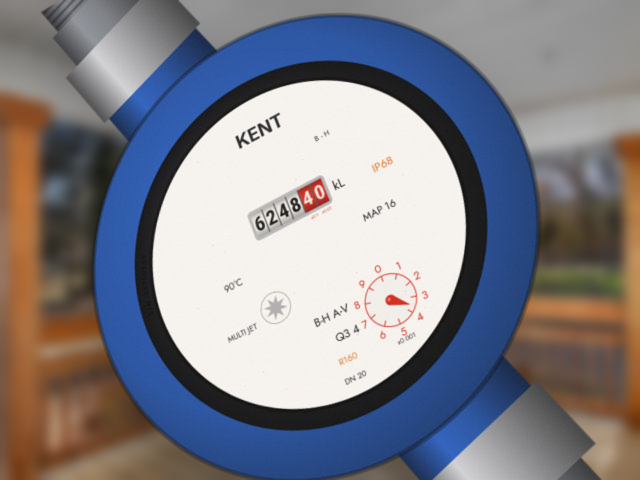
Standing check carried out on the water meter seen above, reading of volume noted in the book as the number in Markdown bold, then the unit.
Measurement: **6248.403** kL
